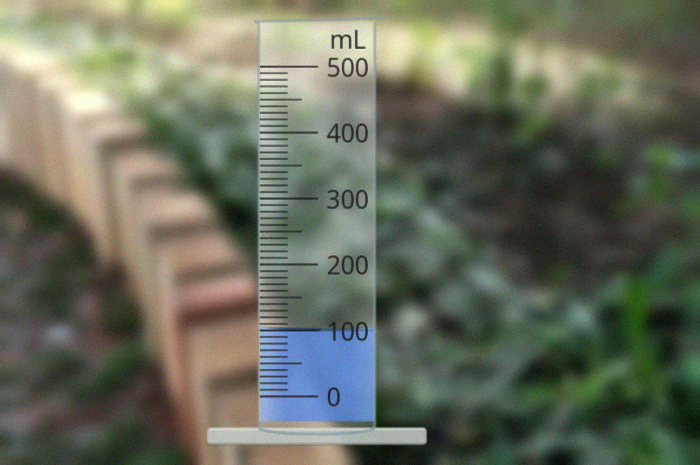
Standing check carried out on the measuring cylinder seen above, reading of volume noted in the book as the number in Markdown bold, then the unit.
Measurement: **100** mL
